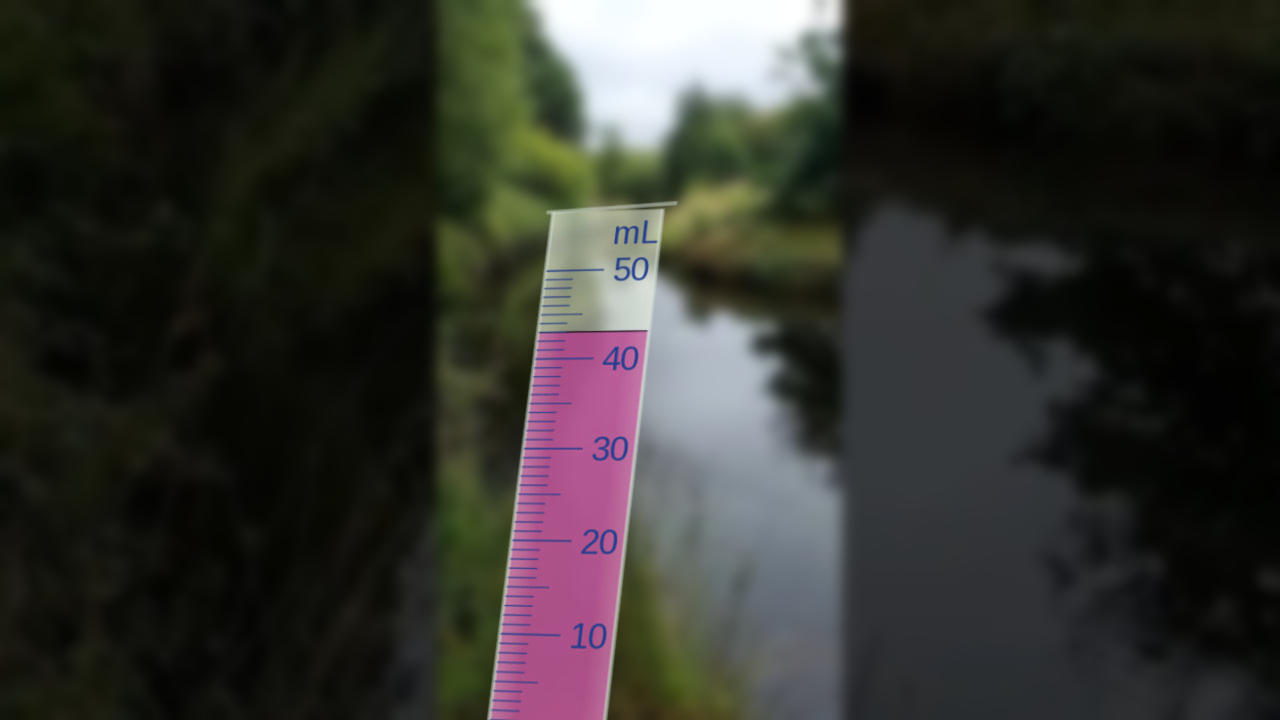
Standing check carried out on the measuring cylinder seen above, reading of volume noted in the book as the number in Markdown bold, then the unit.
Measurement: **43** mL
